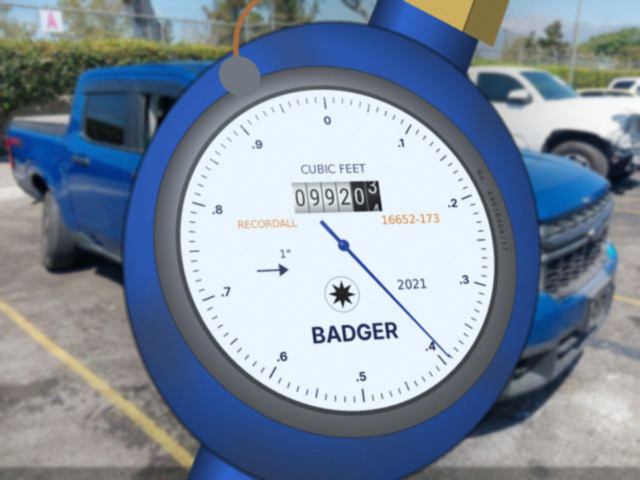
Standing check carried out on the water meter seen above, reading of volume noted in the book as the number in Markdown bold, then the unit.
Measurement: **99203.39** ft³
